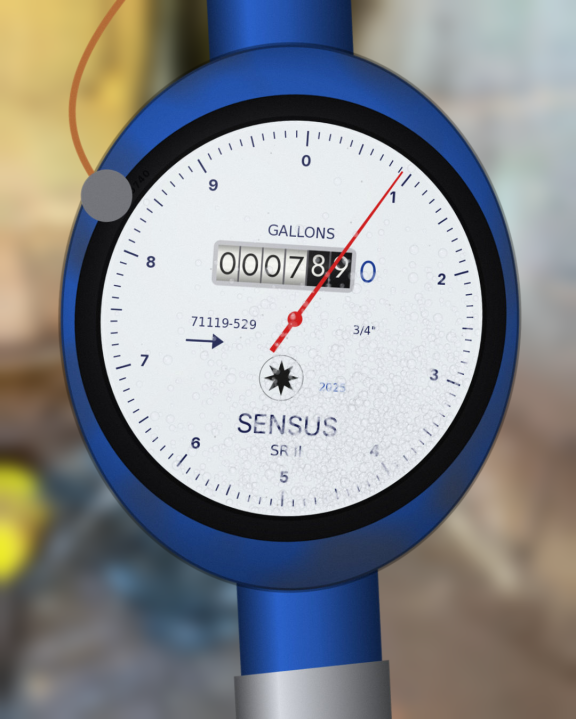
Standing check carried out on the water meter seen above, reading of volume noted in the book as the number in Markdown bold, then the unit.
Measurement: **7890.9** gal
